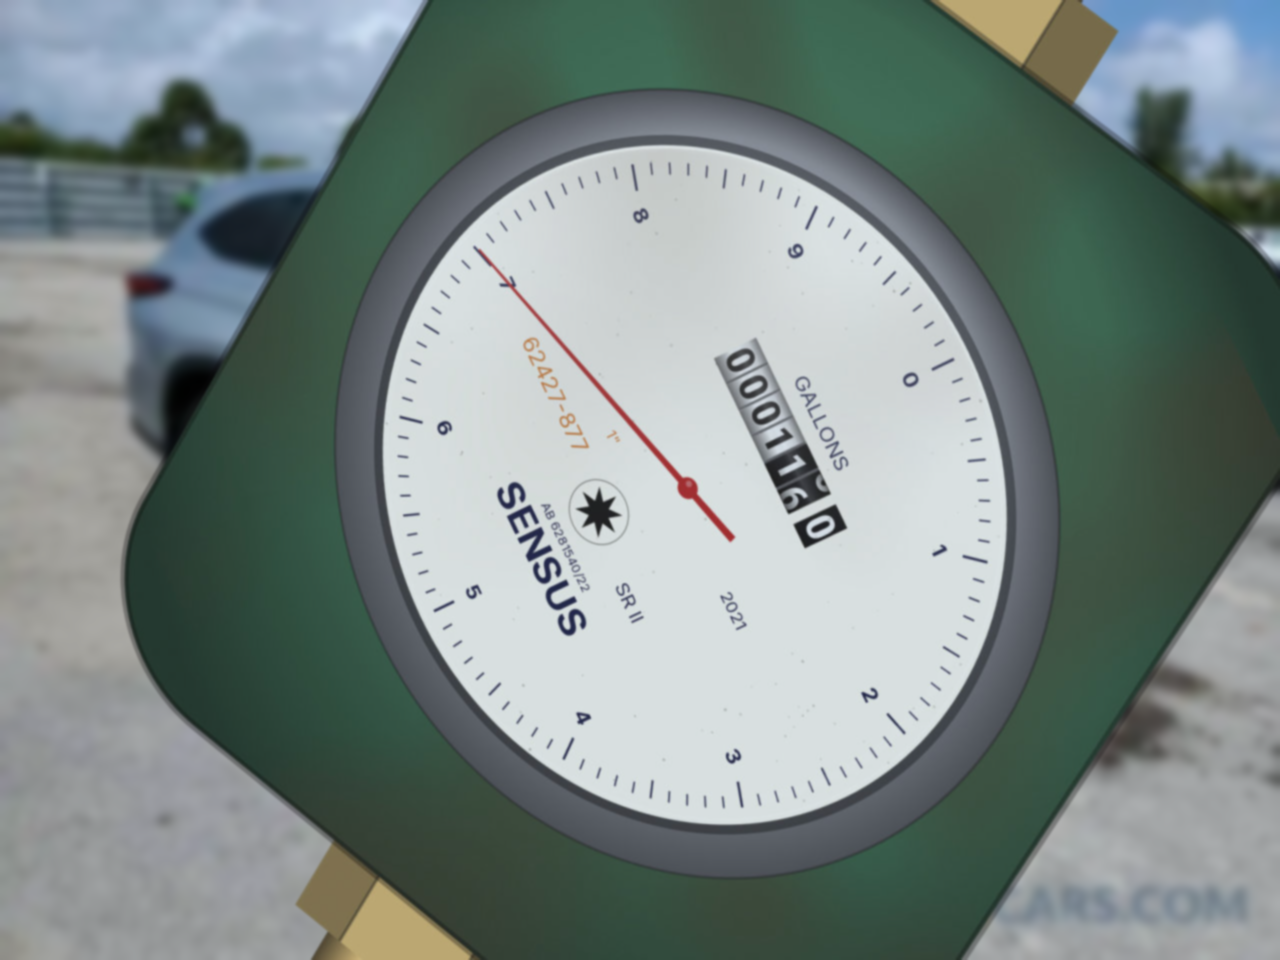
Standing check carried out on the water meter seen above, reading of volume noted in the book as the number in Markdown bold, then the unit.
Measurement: **1157.0** gal
